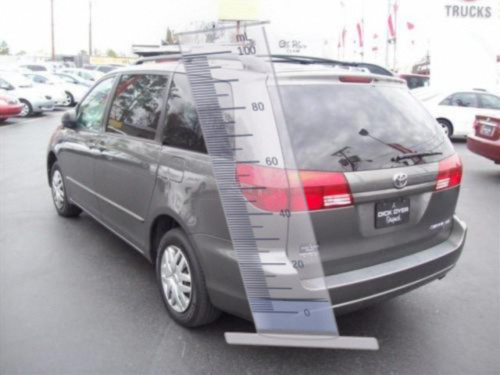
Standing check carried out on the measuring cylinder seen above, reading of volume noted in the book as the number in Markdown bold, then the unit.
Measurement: **5** mL
